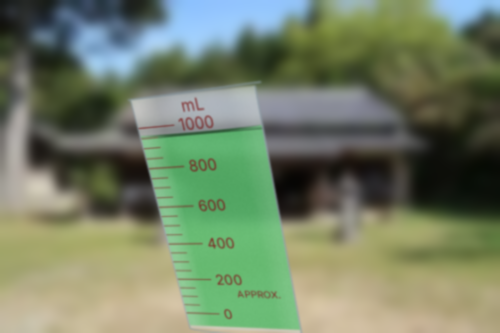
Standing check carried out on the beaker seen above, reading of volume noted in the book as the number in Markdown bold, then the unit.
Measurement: **950** mL
